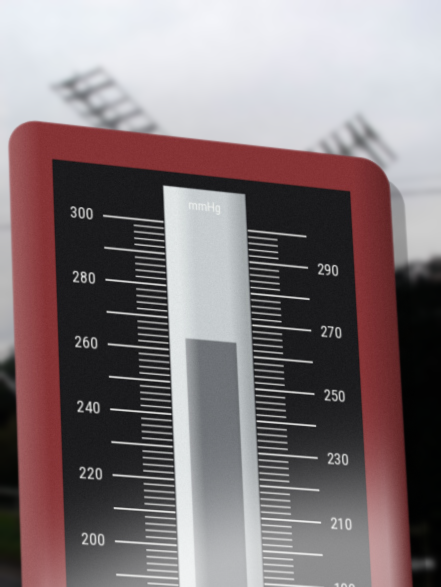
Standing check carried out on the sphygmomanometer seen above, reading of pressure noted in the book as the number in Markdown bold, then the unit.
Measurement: **264** mmHg
